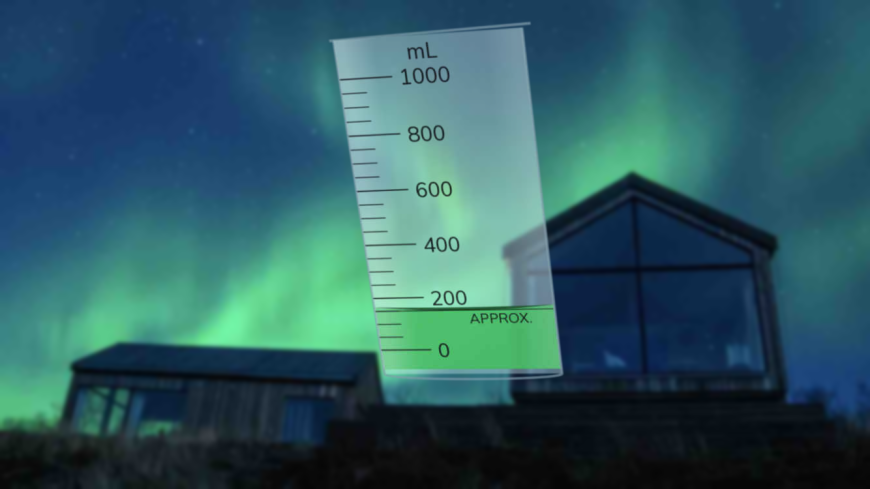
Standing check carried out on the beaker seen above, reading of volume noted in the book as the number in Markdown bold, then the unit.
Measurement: **150** mL
